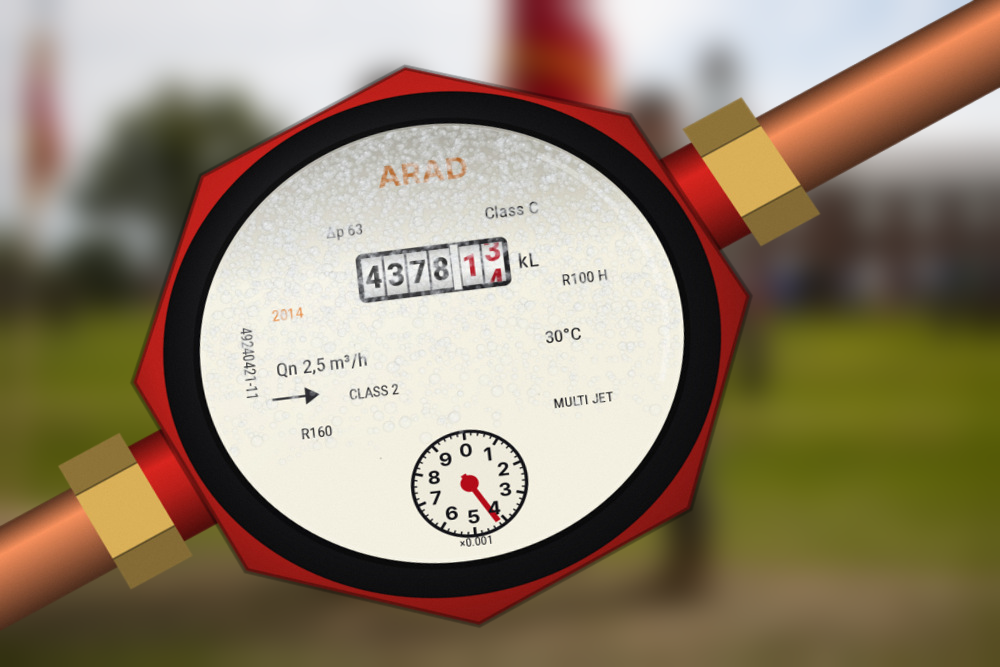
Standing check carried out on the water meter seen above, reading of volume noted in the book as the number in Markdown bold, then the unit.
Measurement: **4378.134** kL
